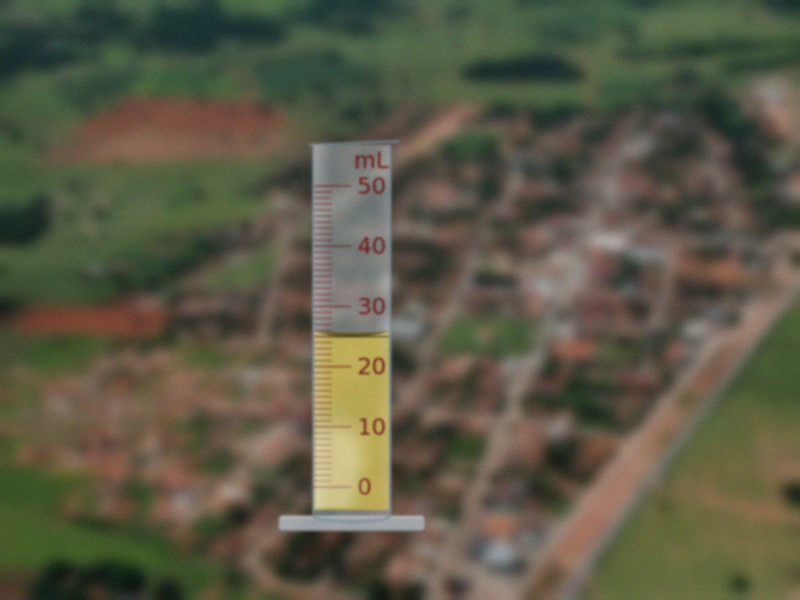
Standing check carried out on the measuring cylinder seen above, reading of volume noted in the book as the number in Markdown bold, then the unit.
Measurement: **25** mL
